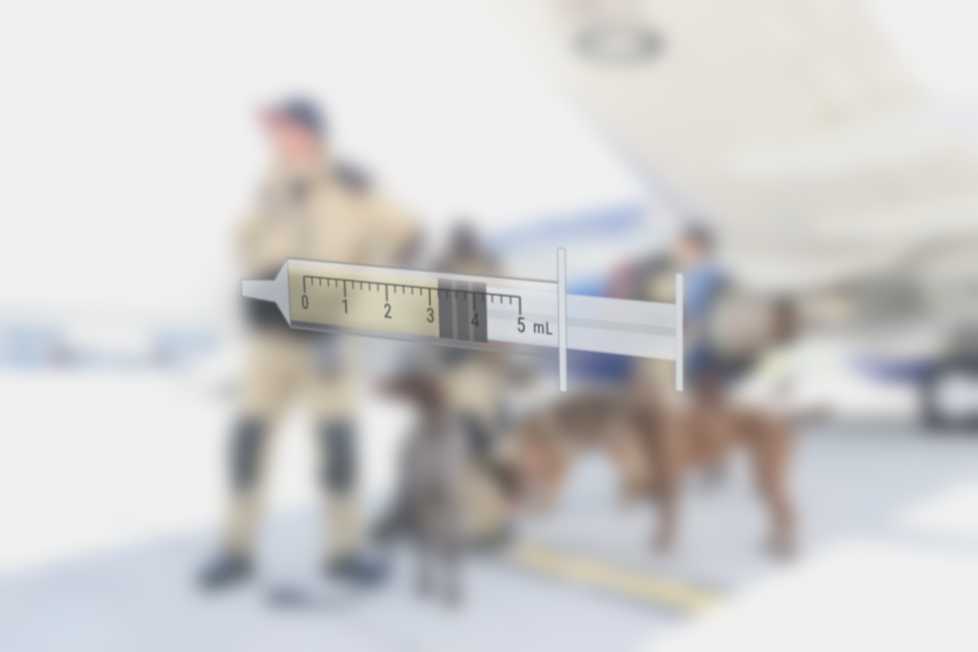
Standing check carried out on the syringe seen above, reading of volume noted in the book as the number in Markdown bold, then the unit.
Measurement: **3.2** mL
